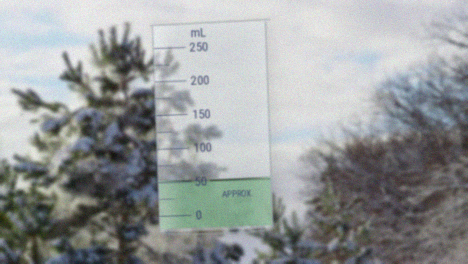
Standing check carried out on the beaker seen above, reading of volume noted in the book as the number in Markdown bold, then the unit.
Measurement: **50** mL
